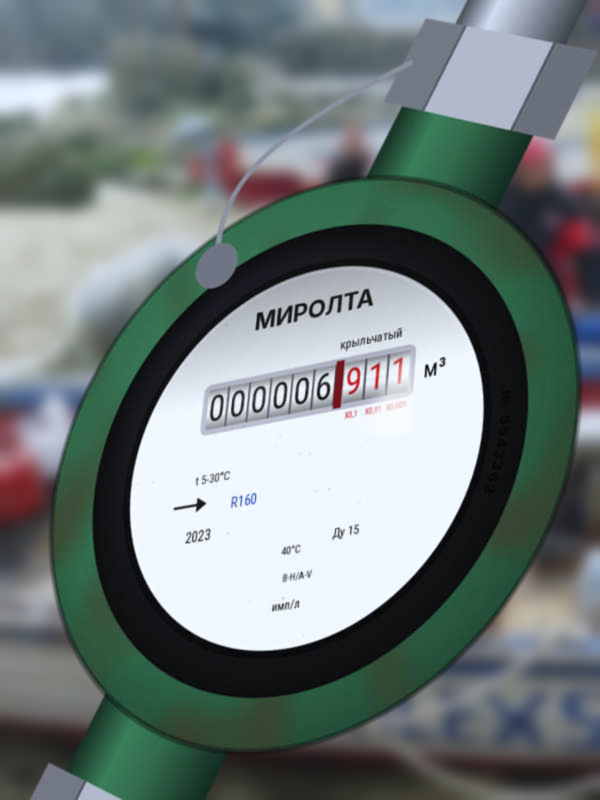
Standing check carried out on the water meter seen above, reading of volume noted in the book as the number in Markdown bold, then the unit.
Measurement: **6.911** m³
